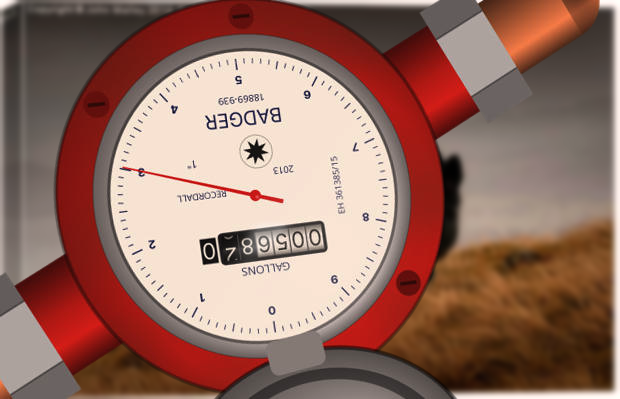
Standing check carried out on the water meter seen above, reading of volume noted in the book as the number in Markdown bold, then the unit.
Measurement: **56823.0** gal
